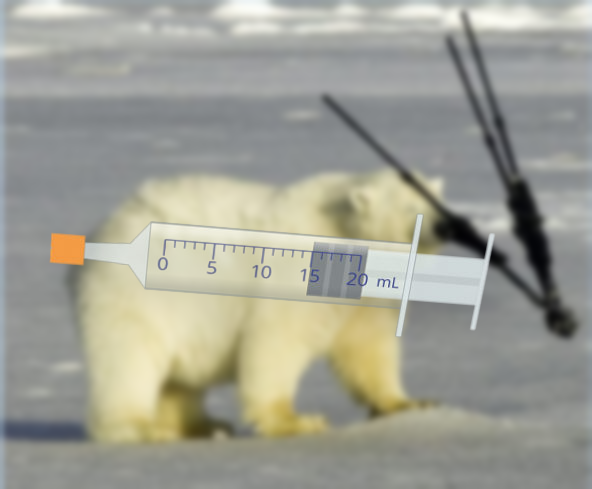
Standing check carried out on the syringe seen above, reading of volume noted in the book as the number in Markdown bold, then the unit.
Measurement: **15** mL
